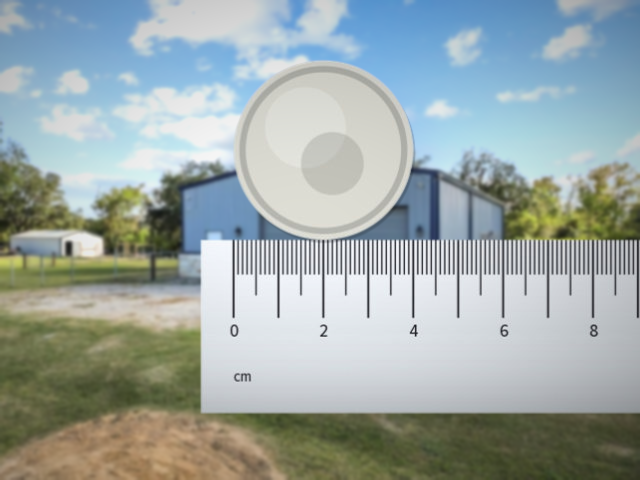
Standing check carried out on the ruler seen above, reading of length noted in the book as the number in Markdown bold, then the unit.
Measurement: **4** cm
